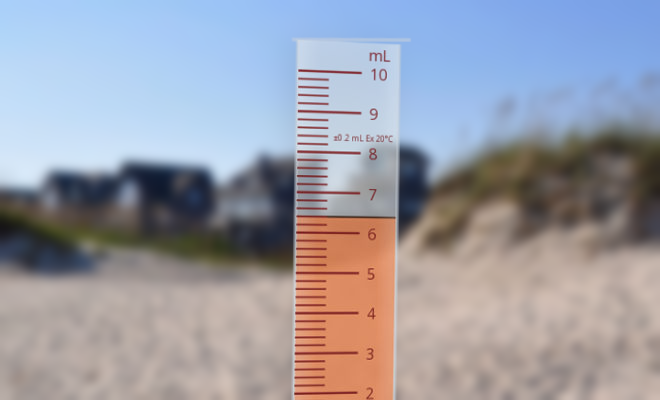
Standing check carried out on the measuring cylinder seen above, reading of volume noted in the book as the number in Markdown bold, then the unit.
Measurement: **6.4** mL
